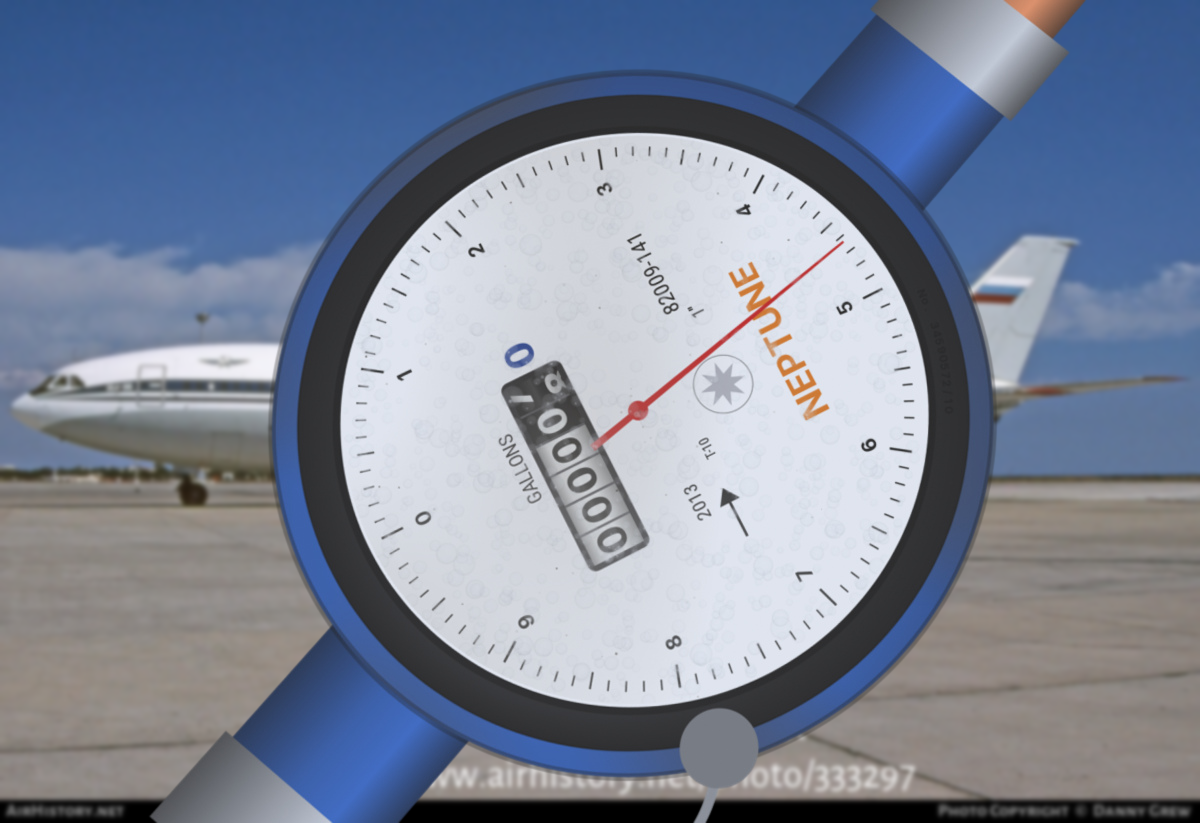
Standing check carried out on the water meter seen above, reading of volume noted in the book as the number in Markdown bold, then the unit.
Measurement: **74.6** gal
